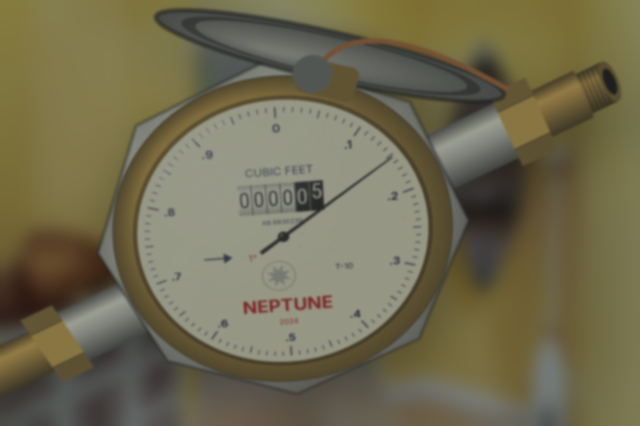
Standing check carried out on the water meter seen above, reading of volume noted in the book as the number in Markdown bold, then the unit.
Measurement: **5.15** ft³
